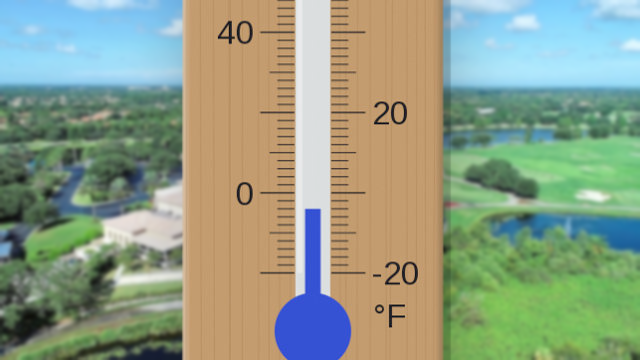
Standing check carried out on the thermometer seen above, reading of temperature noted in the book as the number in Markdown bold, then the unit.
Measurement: **-4** °F
